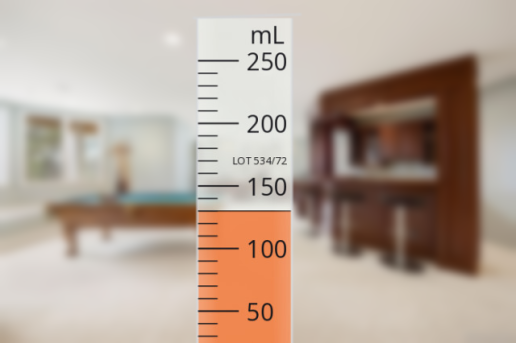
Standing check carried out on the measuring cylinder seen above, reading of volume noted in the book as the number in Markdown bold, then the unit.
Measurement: **130** mL
